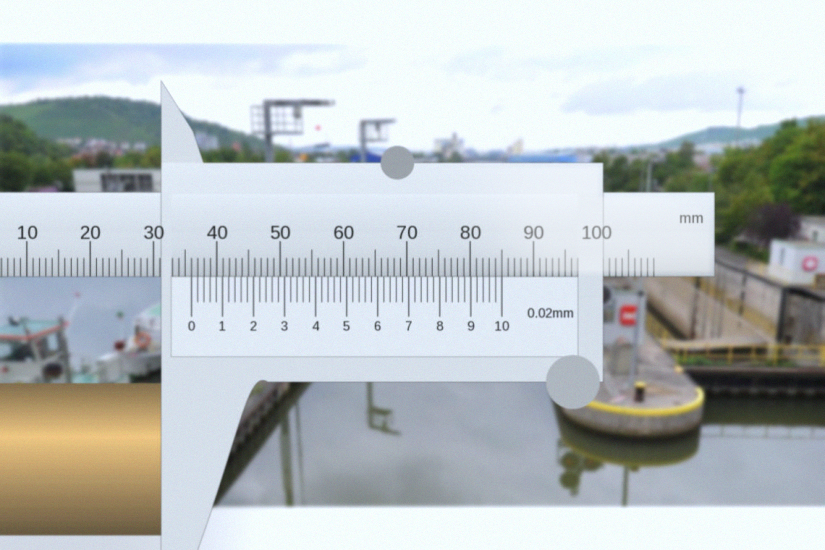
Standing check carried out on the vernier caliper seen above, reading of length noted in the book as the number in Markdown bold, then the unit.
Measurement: **36.0** mm
